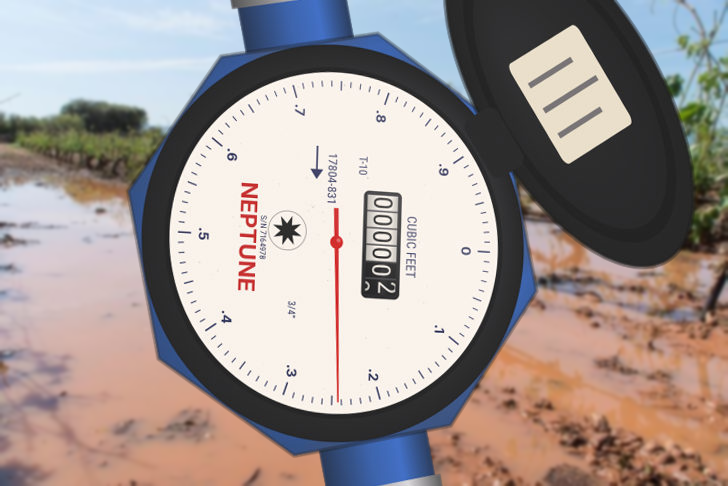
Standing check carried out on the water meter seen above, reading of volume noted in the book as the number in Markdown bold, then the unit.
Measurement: **2.24** ft³
